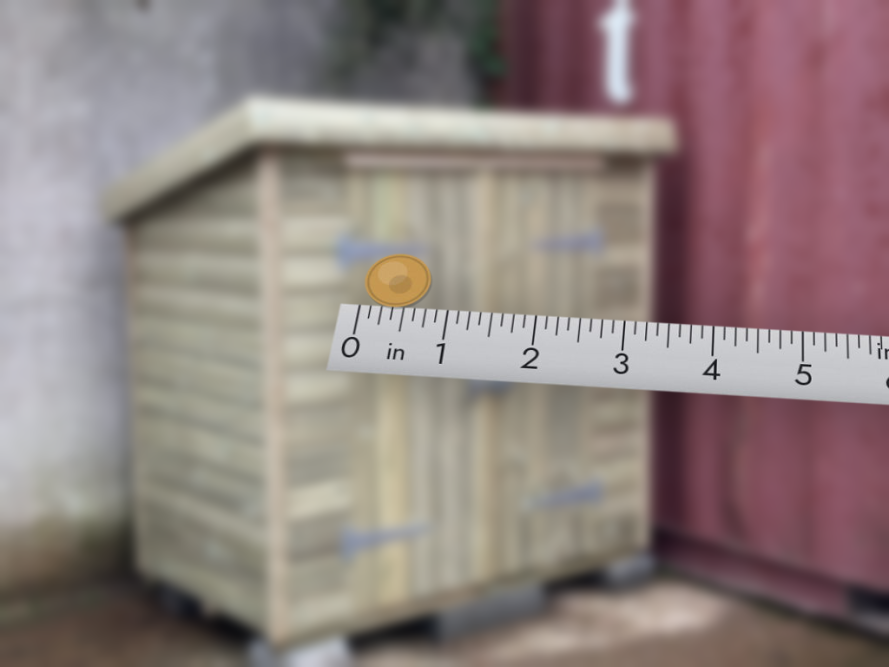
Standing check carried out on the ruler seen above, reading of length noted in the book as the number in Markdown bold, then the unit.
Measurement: **0.75** in
